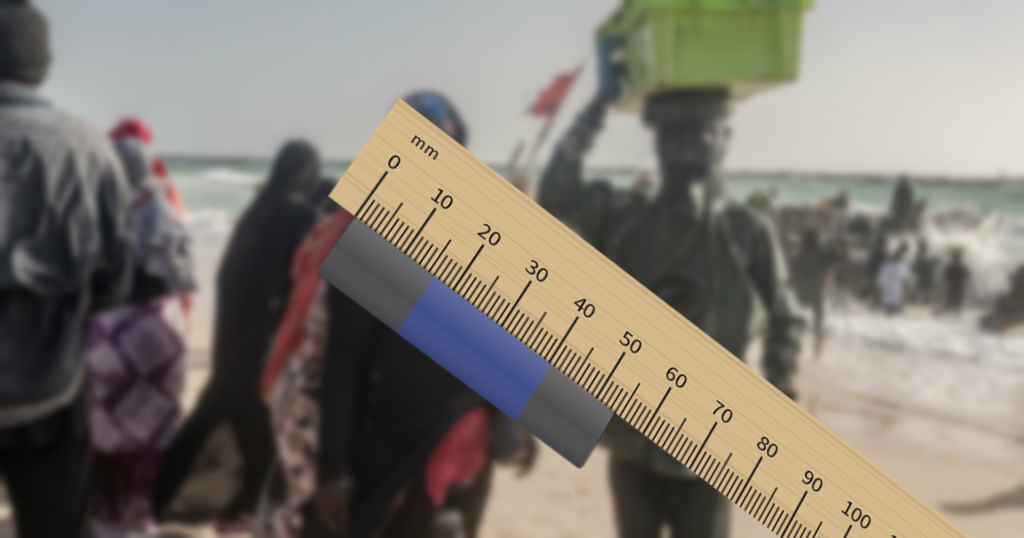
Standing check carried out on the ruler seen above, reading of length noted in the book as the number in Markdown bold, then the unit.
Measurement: **54** mm
